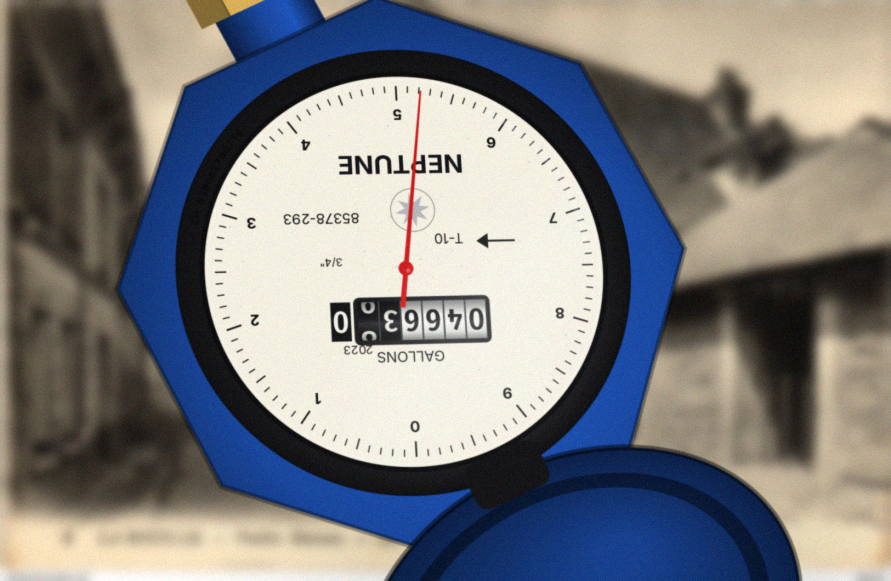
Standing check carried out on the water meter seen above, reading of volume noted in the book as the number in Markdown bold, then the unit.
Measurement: **466385.2** gal
